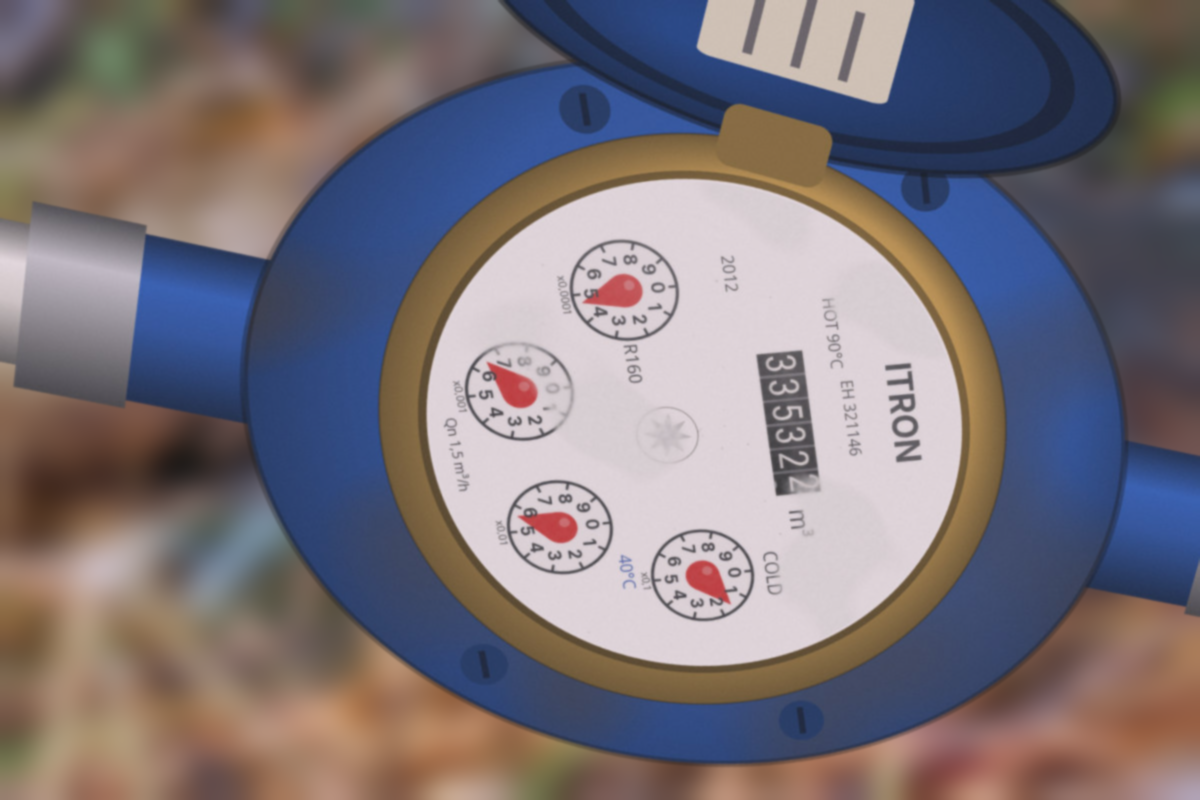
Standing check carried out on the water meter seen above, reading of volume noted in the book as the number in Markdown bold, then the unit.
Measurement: **335322.1564** m³
